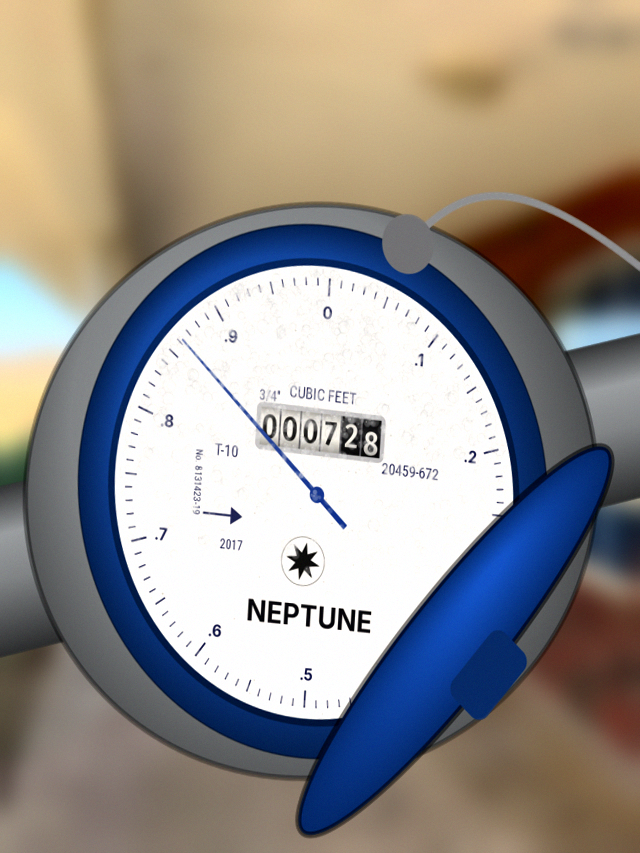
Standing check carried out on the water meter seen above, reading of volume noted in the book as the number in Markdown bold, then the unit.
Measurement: **727.86** ft³
